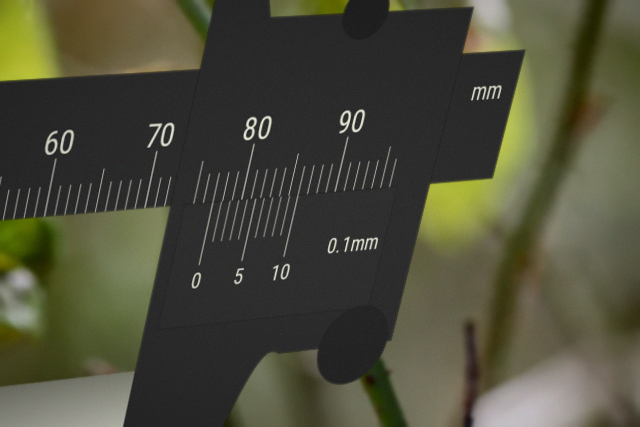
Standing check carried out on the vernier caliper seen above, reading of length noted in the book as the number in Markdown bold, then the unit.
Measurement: **77.0** mm
